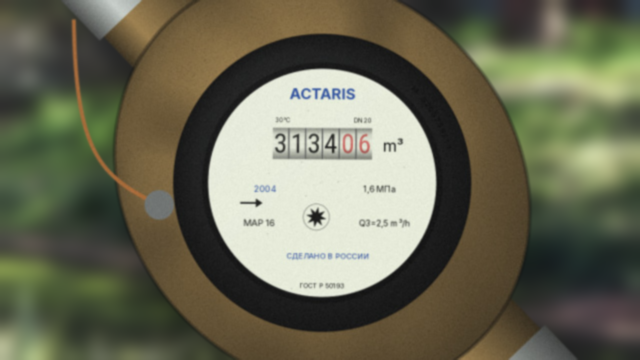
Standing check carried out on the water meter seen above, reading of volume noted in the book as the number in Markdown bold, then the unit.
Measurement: **3134.06** m³
